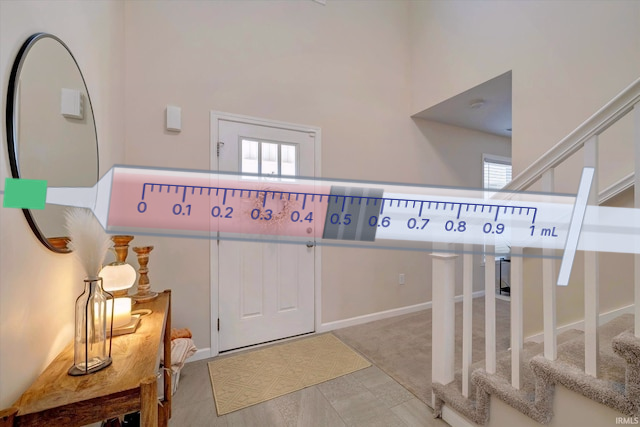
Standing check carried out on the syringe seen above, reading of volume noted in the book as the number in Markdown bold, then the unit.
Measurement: **0.46** mL
